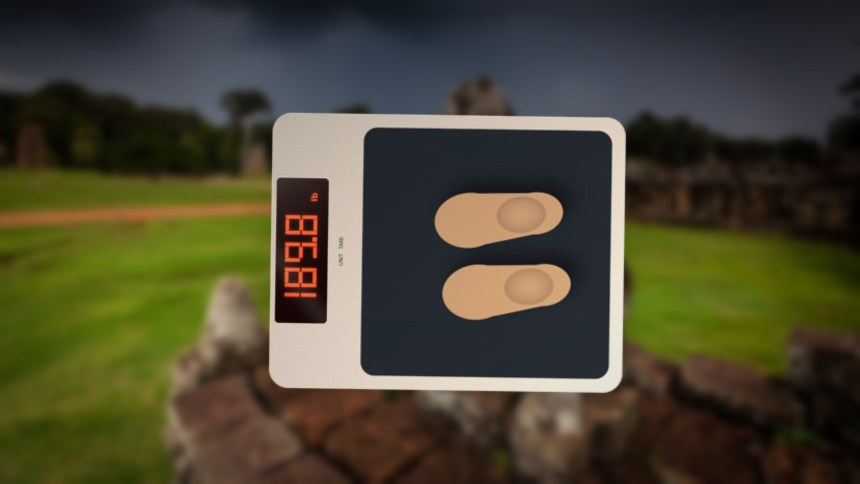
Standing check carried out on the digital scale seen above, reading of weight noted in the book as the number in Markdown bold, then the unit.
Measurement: **189.8** lb
